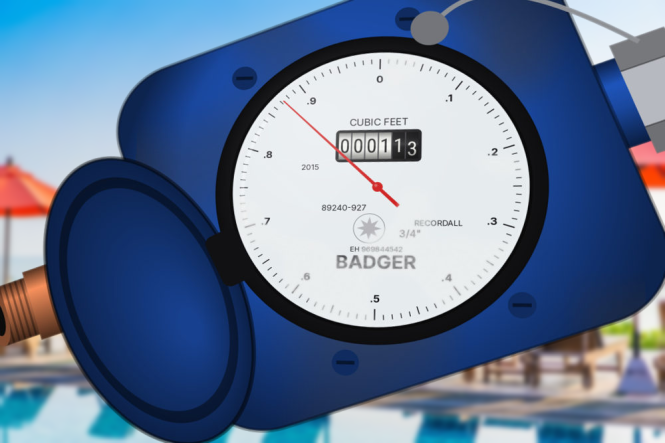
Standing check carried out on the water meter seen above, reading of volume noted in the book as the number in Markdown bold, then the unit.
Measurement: **112.87** ft³
